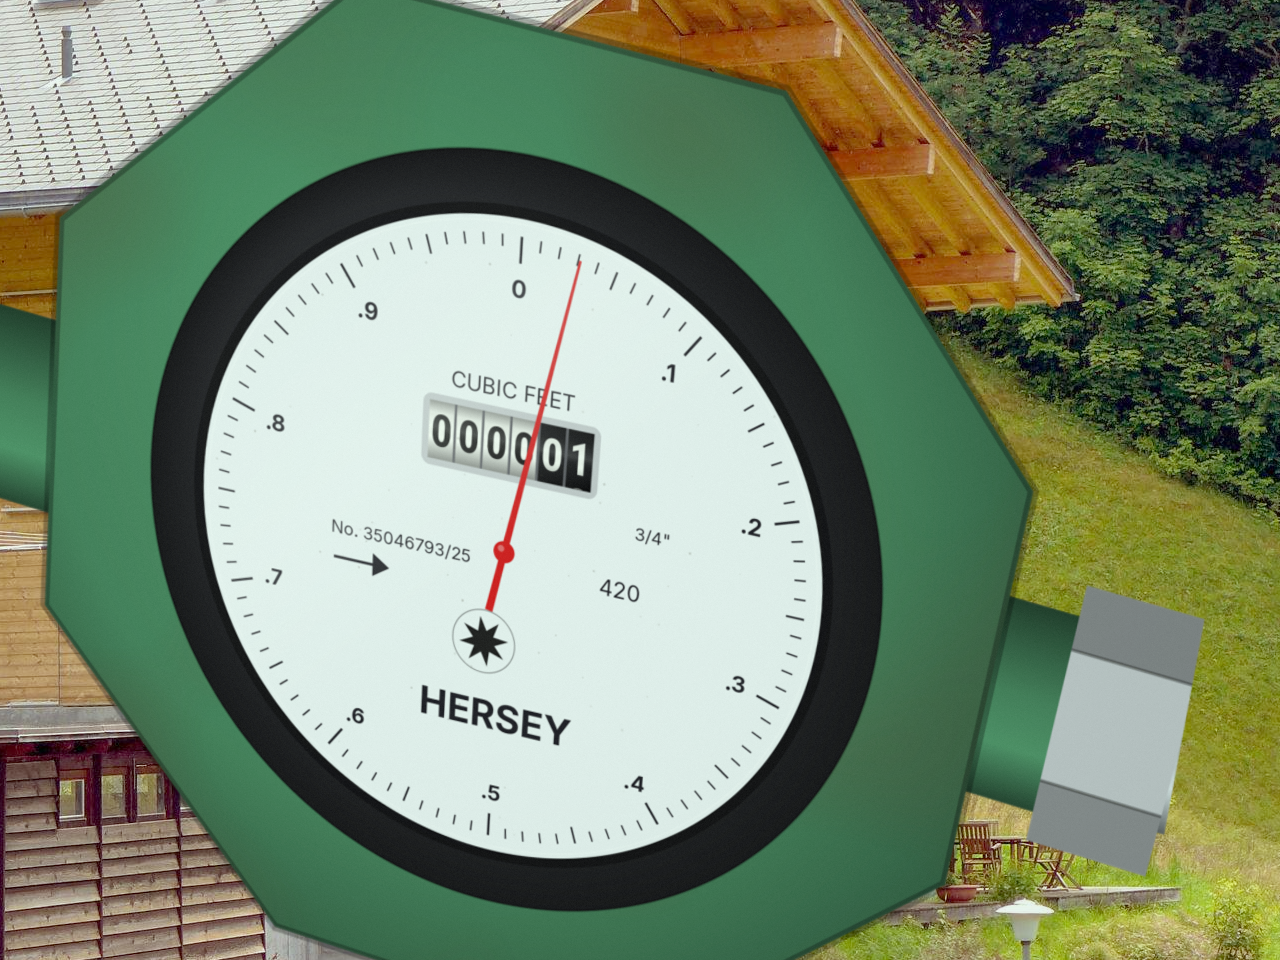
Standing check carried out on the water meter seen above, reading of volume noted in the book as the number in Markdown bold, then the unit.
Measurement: **1.03** ft³
